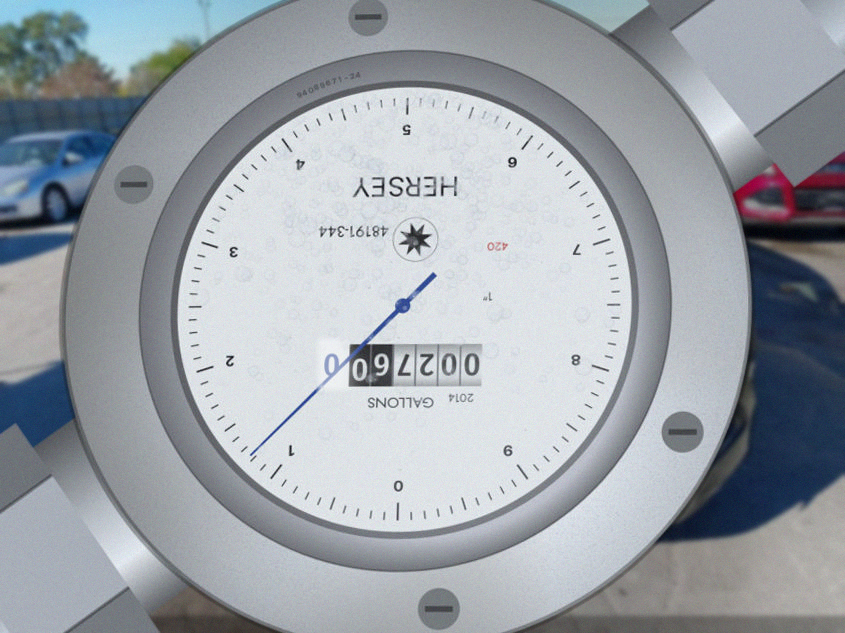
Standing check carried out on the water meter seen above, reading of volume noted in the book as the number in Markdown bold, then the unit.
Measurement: **27601.2** gal
